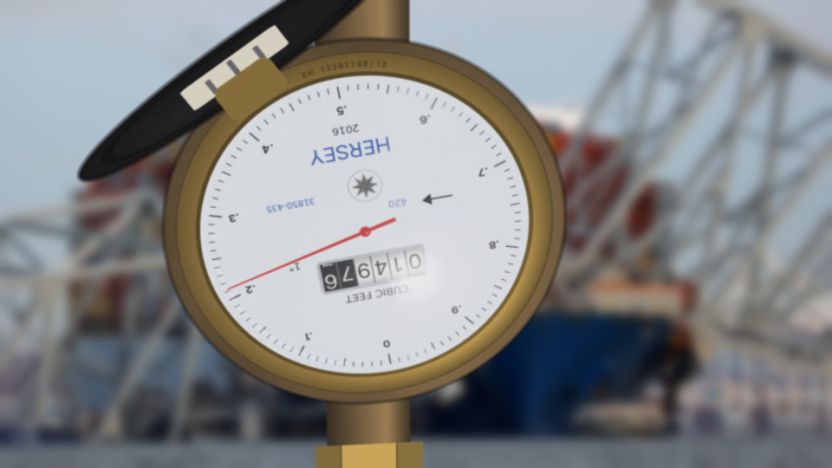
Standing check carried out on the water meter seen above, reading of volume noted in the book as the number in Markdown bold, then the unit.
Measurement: **14976.21** ft³
